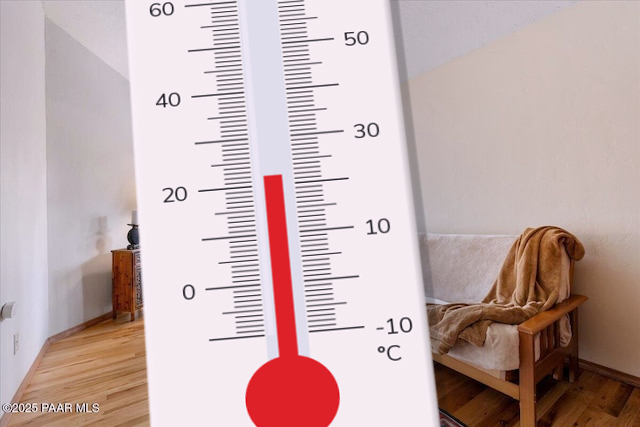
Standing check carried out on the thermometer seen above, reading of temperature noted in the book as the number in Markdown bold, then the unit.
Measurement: **22** °C
